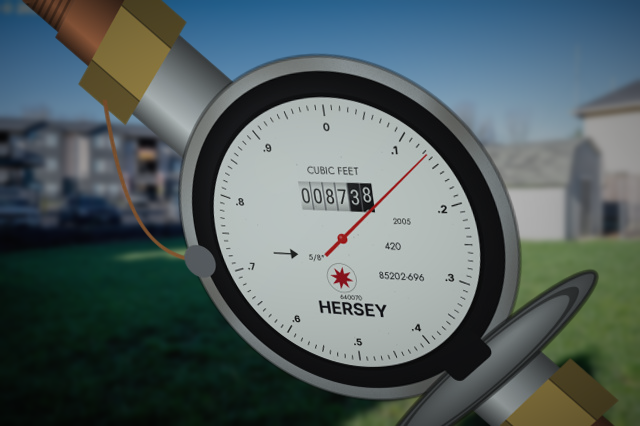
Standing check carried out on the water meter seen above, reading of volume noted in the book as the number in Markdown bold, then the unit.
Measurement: **8738.13** ft³
